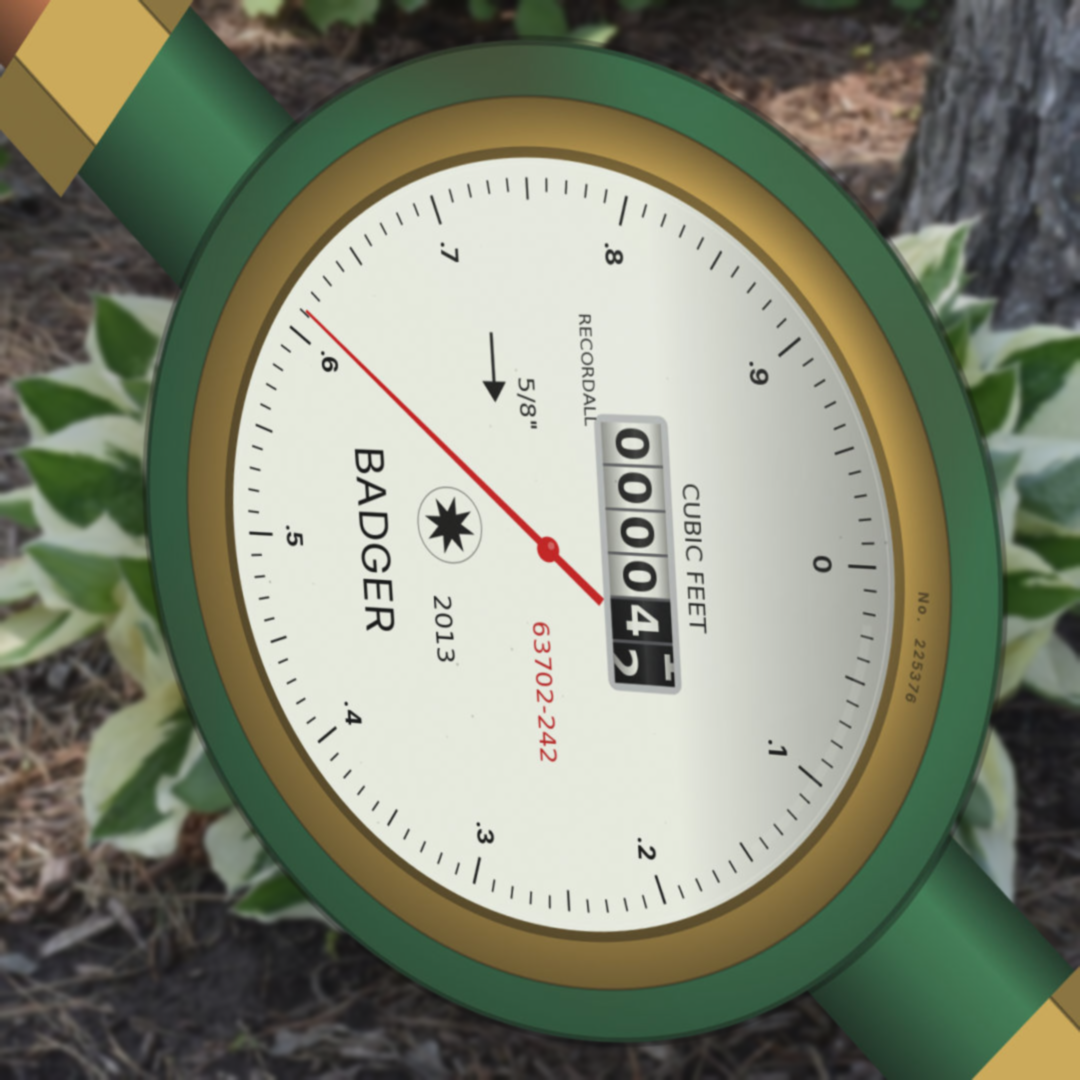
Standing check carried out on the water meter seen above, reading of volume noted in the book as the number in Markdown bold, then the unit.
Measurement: **41.61** ft³
